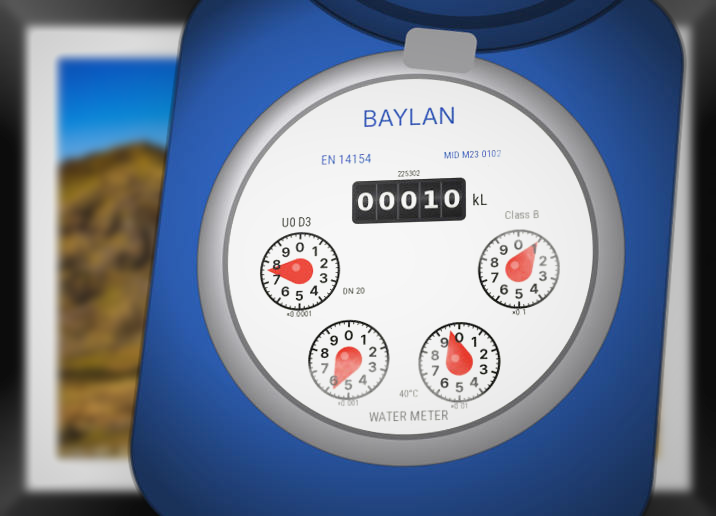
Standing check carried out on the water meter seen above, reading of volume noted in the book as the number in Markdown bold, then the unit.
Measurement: **10.0957** kL
